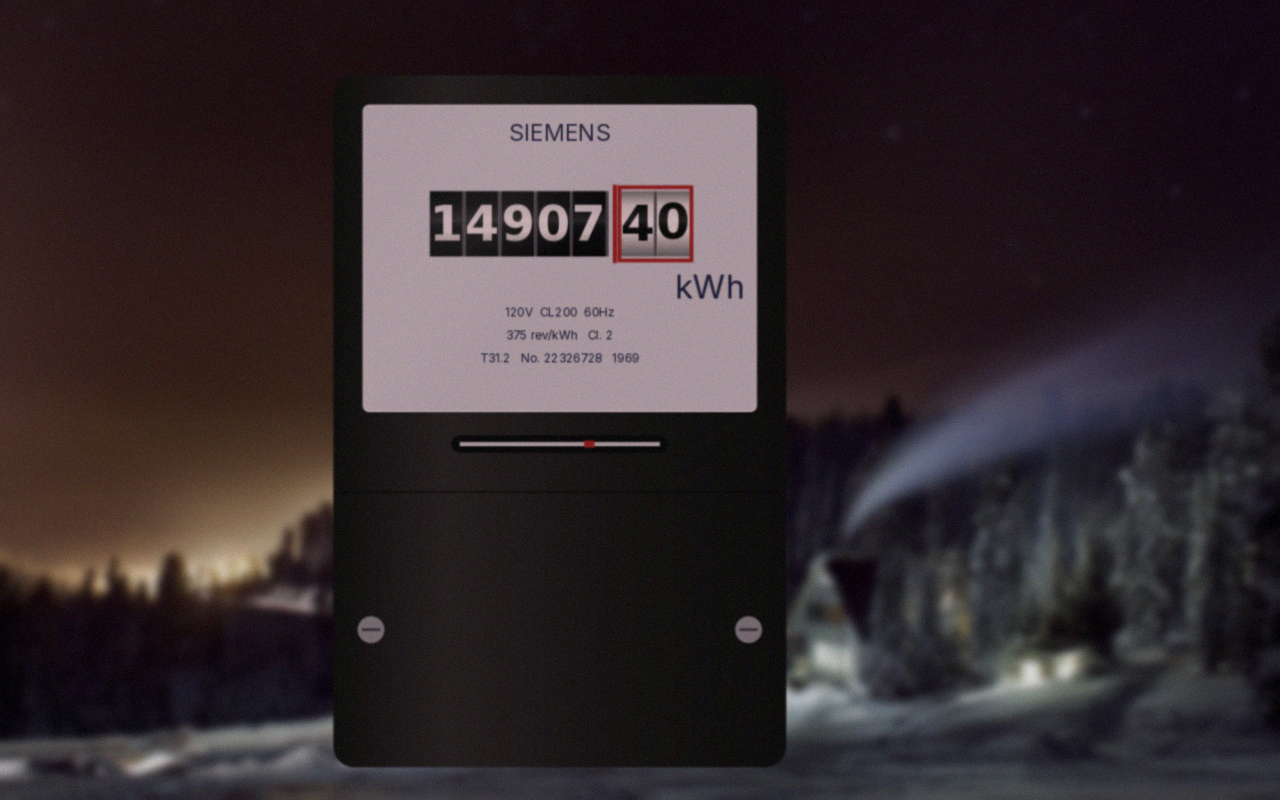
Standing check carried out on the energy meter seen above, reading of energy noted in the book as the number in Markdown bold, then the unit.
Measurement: **14907.40** kWh
